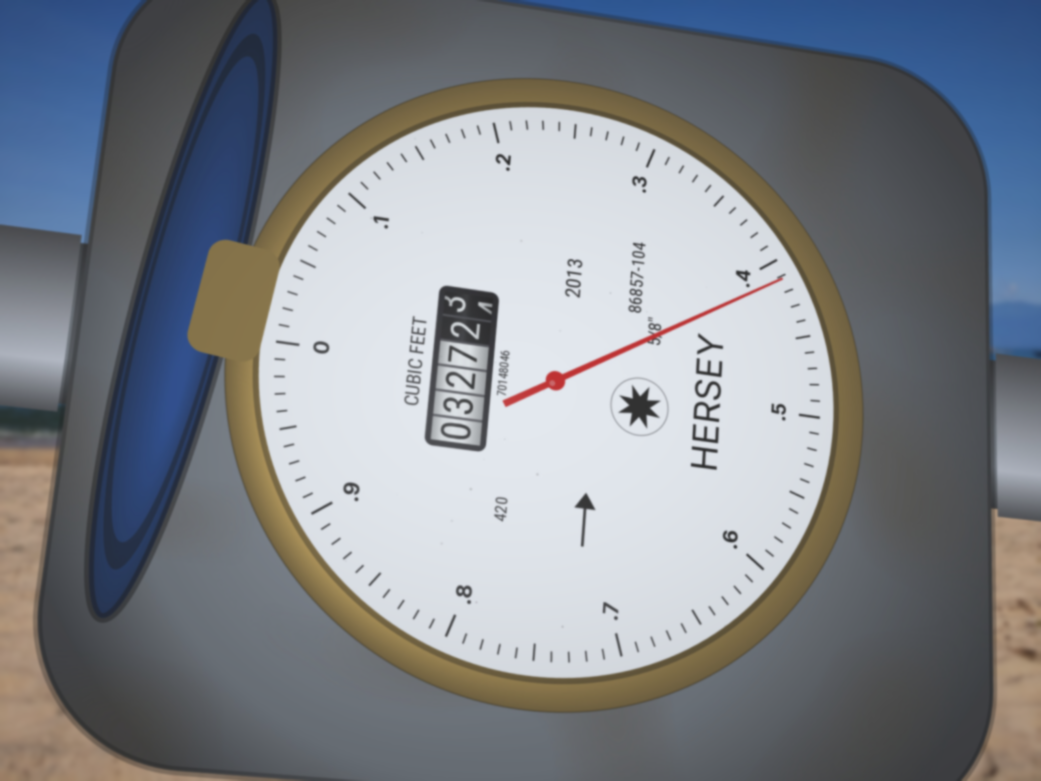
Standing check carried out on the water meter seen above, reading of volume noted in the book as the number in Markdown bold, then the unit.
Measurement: **32723.41** ft³
